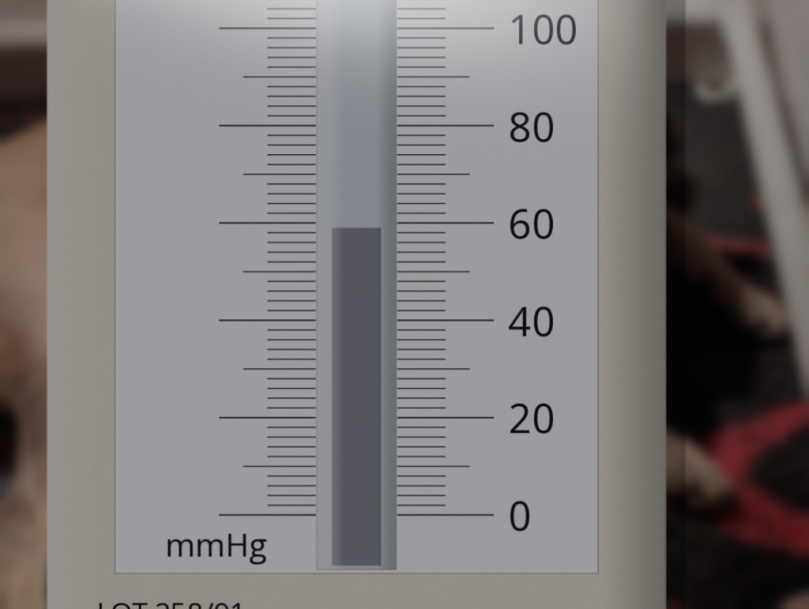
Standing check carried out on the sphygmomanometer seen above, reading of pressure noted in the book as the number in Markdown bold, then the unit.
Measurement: **59** mmHg
